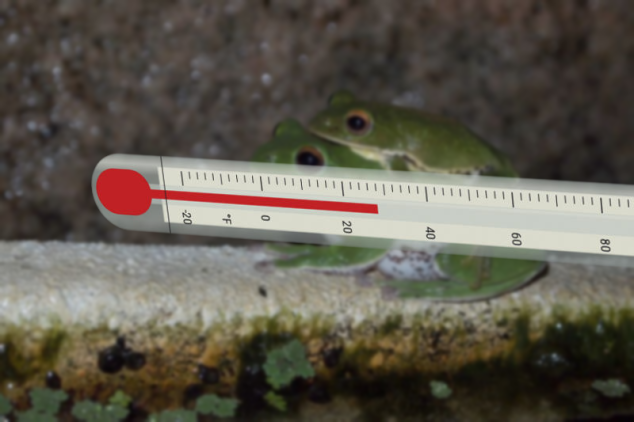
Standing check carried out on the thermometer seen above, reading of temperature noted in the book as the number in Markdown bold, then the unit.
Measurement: **28** °F
